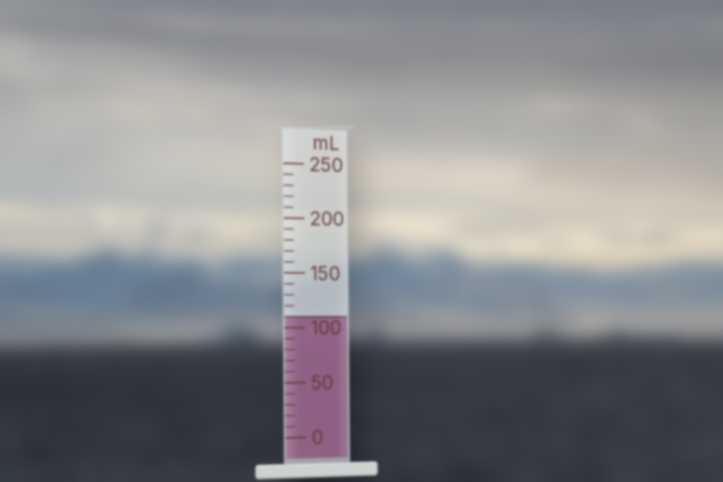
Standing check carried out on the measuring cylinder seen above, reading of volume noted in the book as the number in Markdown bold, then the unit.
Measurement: **110** mL
